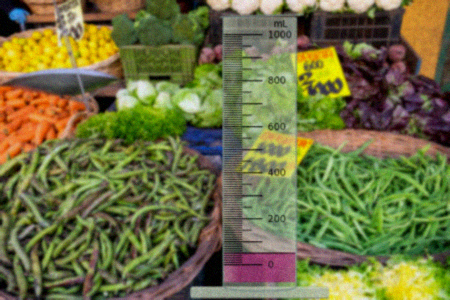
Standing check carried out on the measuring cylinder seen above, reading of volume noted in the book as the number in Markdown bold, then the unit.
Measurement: **50** mL
